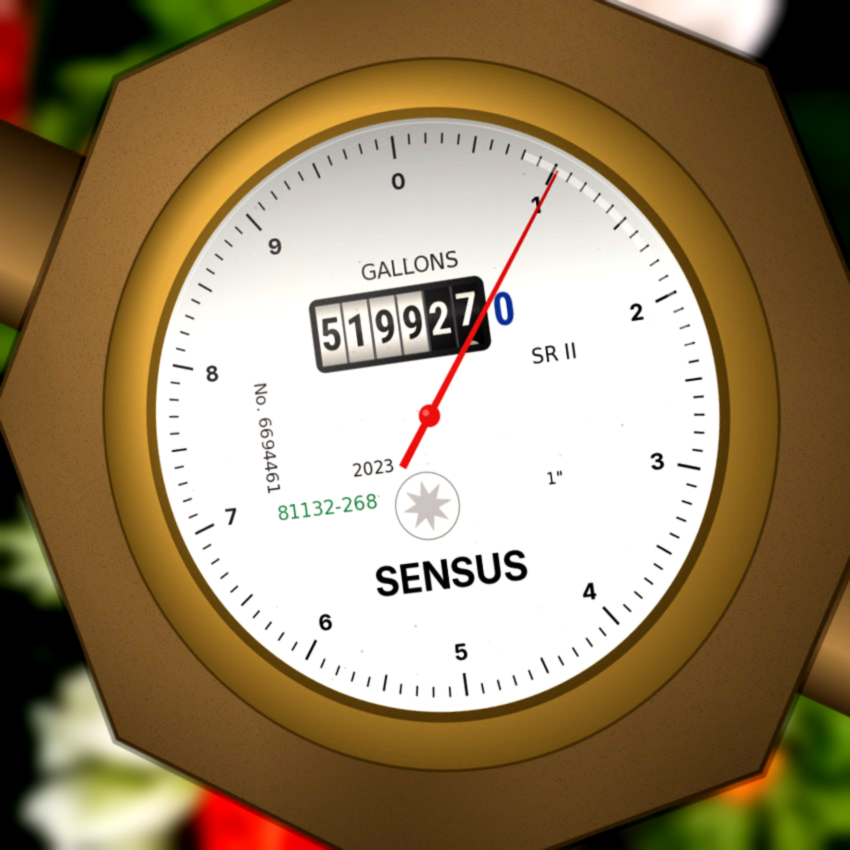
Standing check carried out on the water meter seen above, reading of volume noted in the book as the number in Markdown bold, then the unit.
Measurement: **5199271.0** gal
